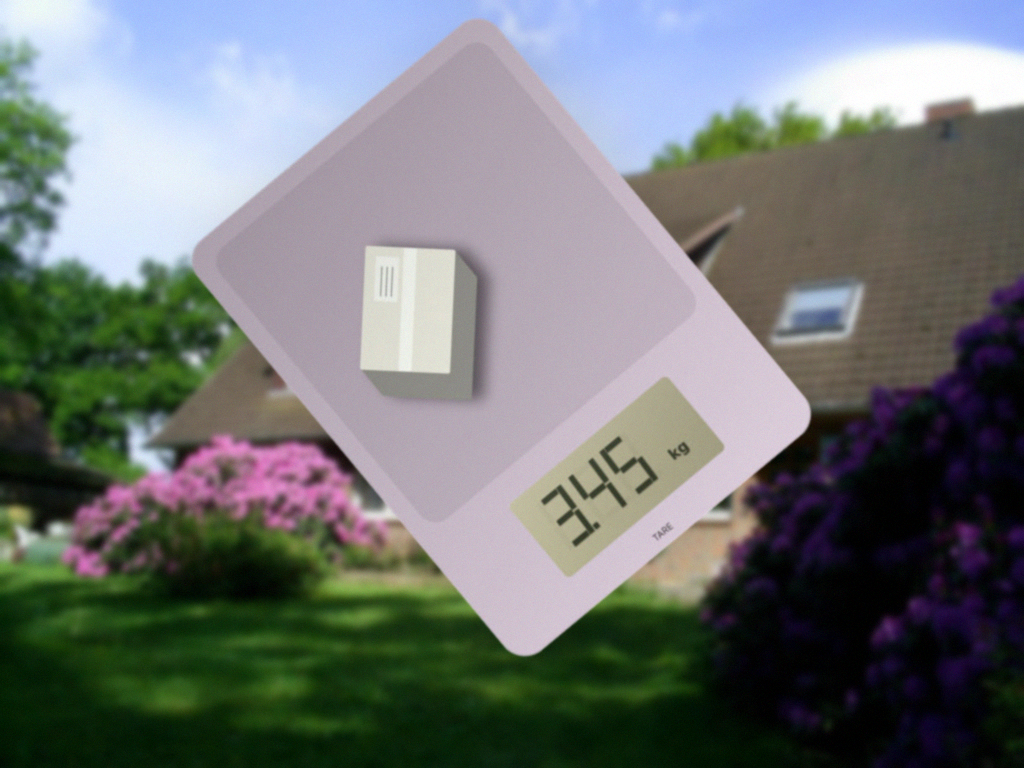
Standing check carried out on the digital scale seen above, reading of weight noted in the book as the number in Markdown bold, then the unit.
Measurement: **3.45** kg
